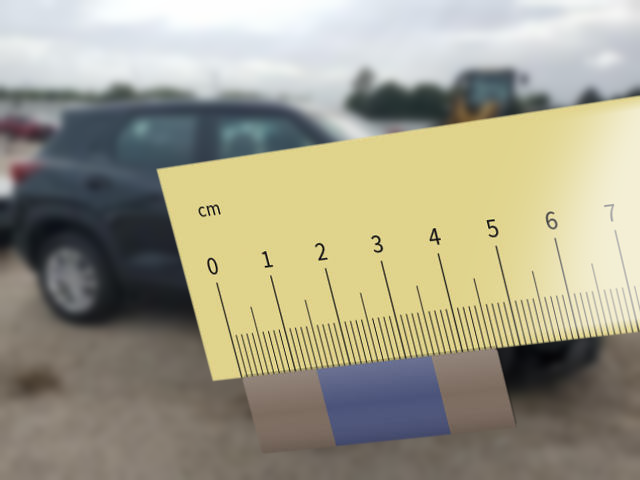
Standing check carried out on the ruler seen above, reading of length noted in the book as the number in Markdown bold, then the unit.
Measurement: **4.6** cm
